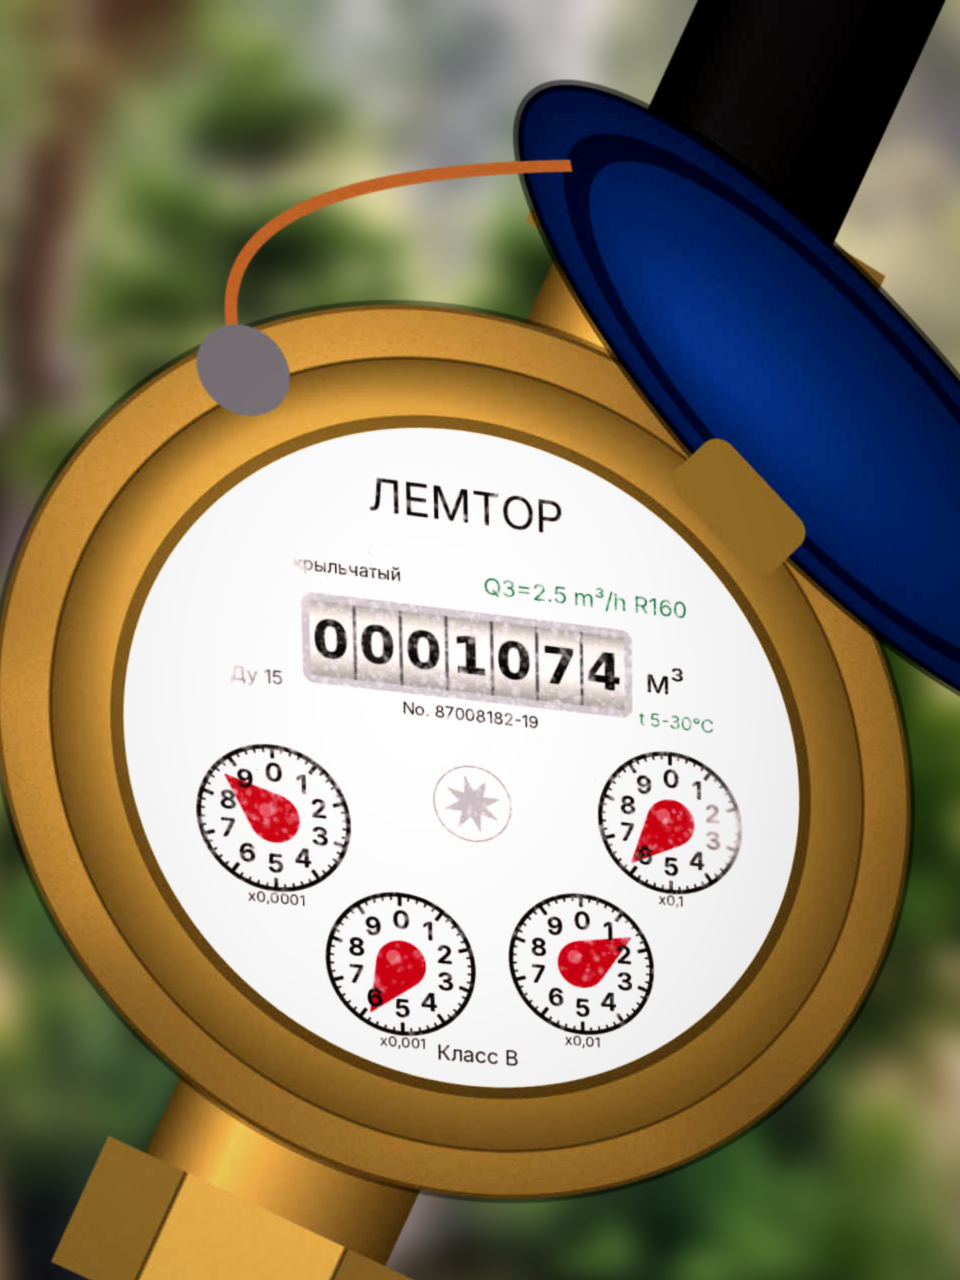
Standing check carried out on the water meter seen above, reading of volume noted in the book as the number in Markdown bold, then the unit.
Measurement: **1074.6158** m³
